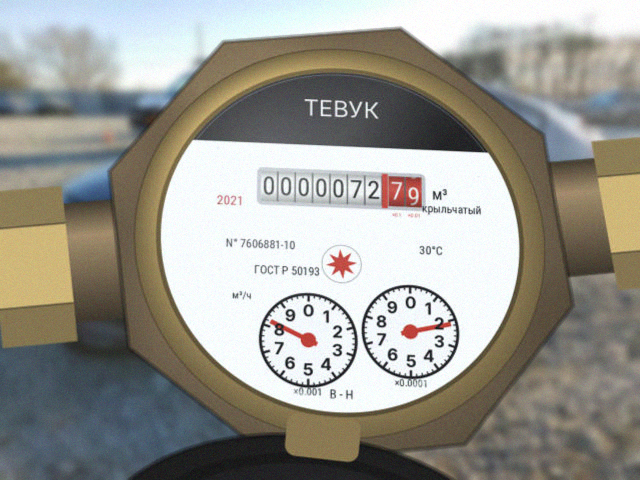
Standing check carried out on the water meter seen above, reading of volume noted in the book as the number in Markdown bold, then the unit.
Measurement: **72.7882** m³
